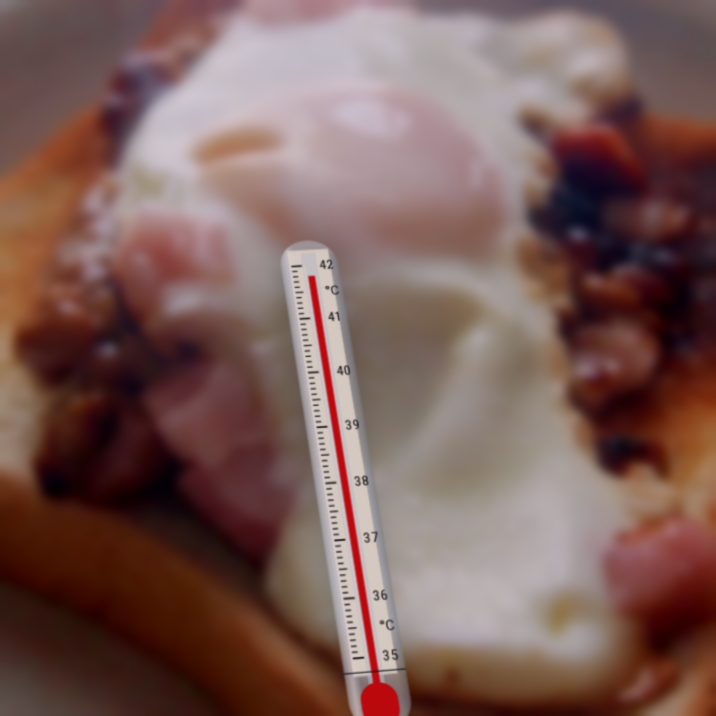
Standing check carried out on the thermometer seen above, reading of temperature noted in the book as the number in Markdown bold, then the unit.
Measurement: **41.8** °C
